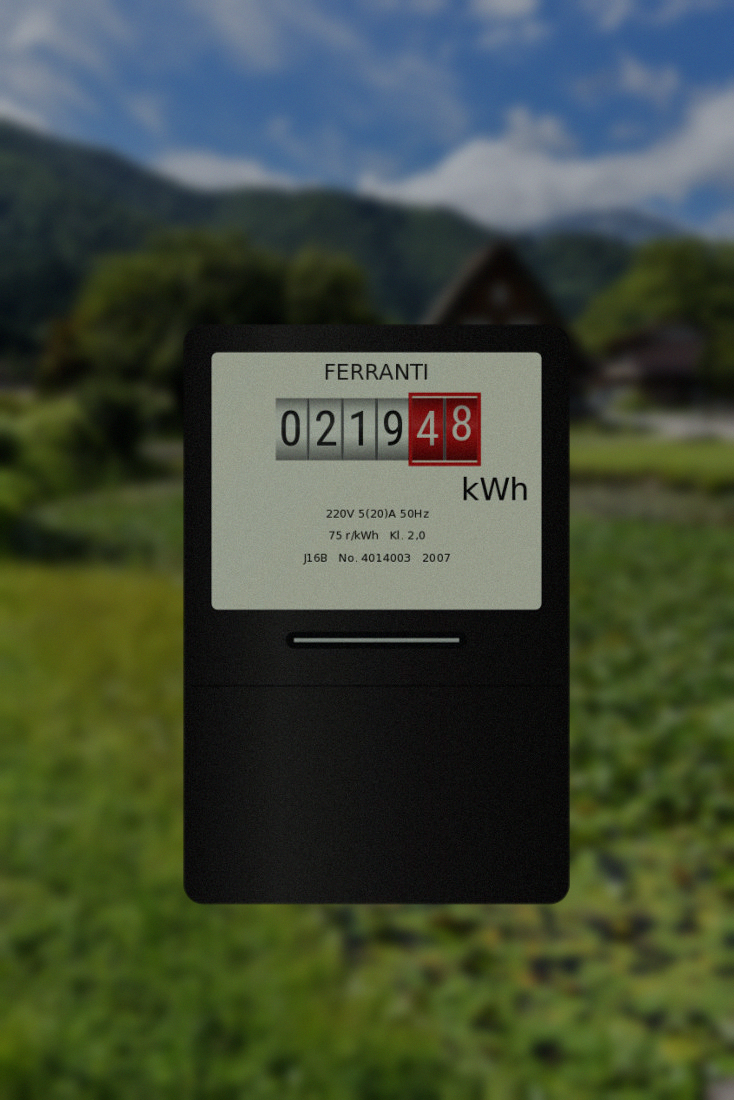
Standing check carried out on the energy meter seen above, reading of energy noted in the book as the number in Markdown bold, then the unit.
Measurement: **219.48** kWh
